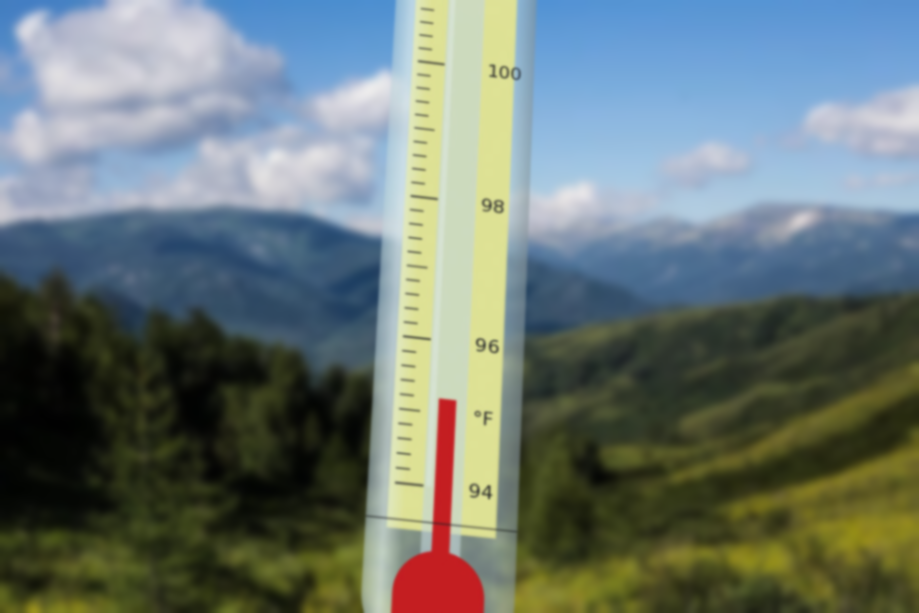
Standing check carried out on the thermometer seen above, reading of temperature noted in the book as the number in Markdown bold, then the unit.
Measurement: **95.2** °F
